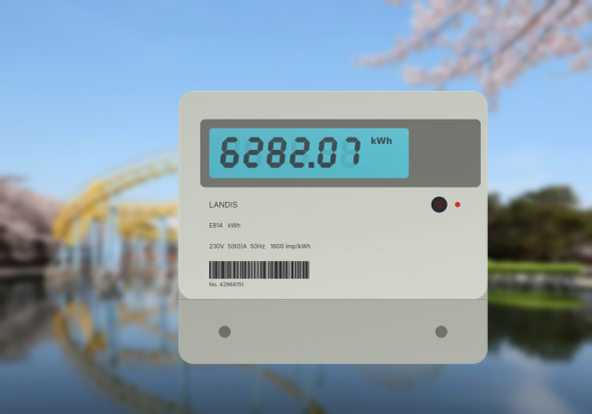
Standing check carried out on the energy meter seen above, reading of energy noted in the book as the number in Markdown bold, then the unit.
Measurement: **6282.07** kWh
